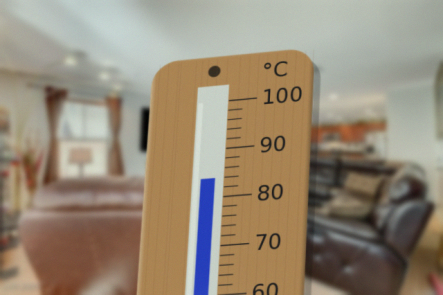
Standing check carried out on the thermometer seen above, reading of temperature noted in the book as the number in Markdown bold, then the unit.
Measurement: **84** °C
